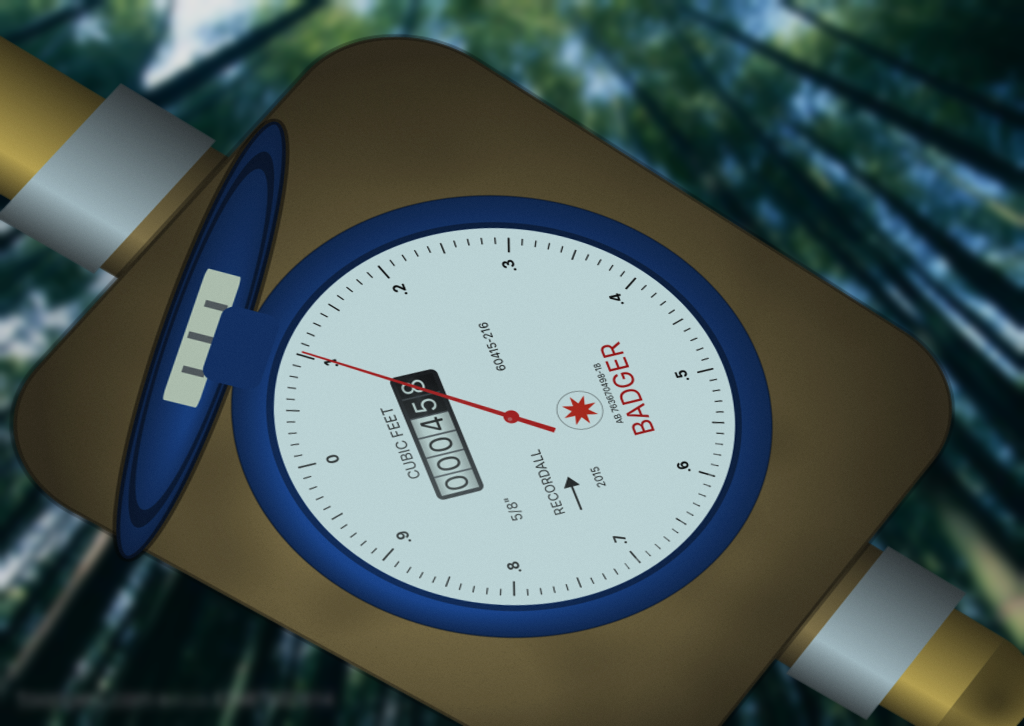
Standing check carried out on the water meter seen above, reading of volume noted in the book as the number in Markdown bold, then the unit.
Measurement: **458.10** ft³
